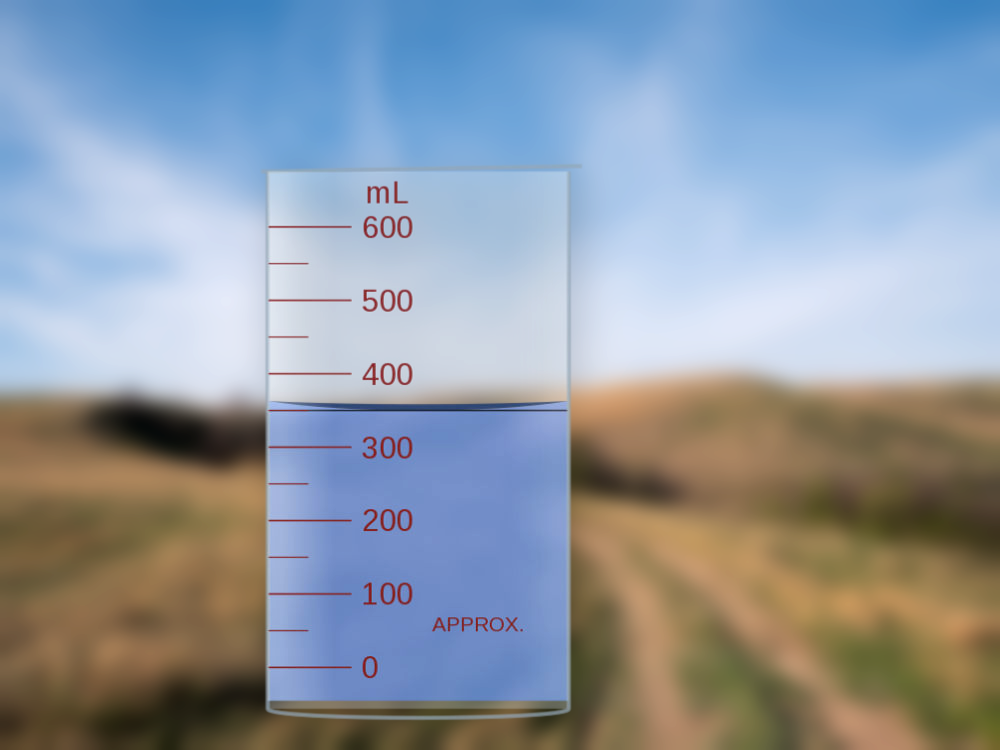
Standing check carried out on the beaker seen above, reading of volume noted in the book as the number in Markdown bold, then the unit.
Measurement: **350** mL
